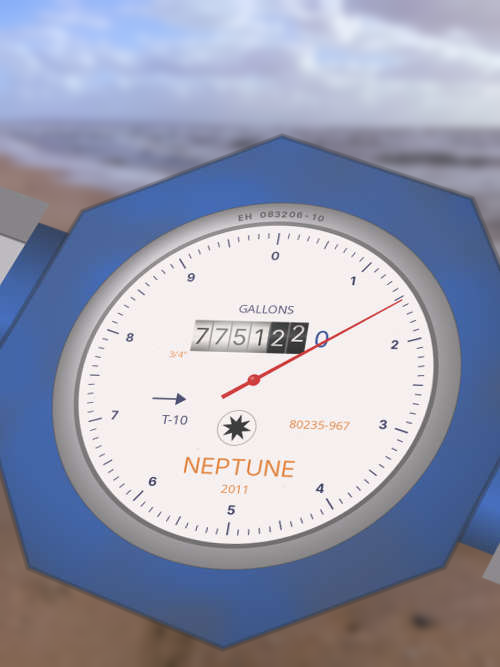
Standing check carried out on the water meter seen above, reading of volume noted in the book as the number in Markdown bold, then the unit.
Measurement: **7751221.5** gal
